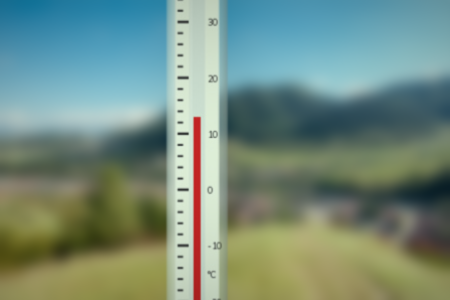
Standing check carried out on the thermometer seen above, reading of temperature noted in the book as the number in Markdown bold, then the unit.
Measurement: **13** °C
